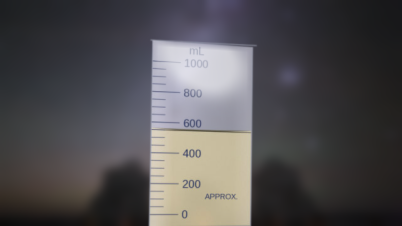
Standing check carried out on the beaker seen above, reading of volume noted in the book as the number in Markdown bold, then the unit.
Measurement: **550** mL
